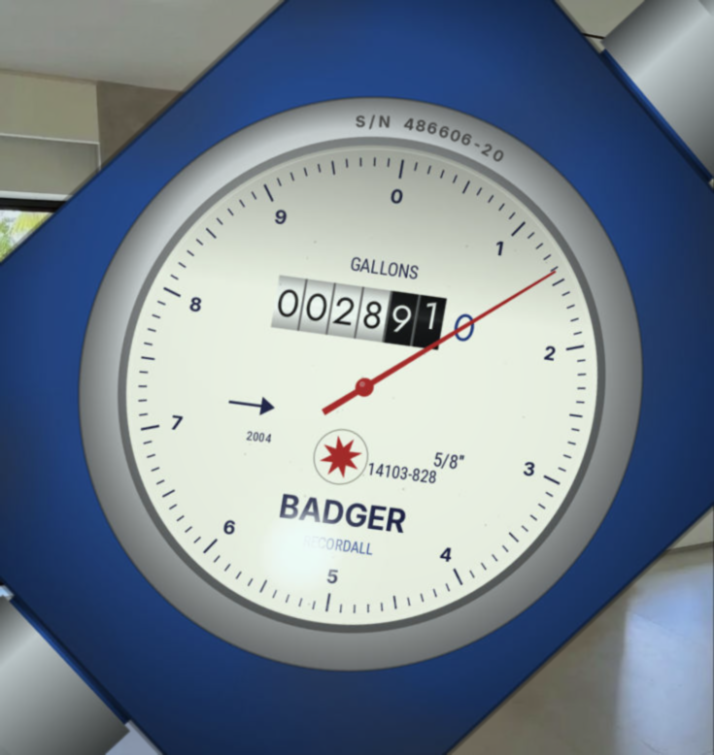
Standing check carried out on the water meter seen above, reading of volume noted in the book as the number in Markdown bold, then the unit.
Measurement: **28911.4** gal
